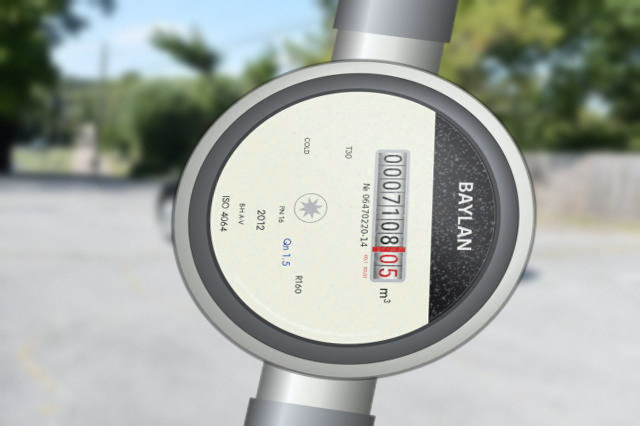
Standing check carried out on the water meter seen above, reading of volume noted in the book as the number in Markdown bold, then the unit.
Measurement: **7108.05** m³
